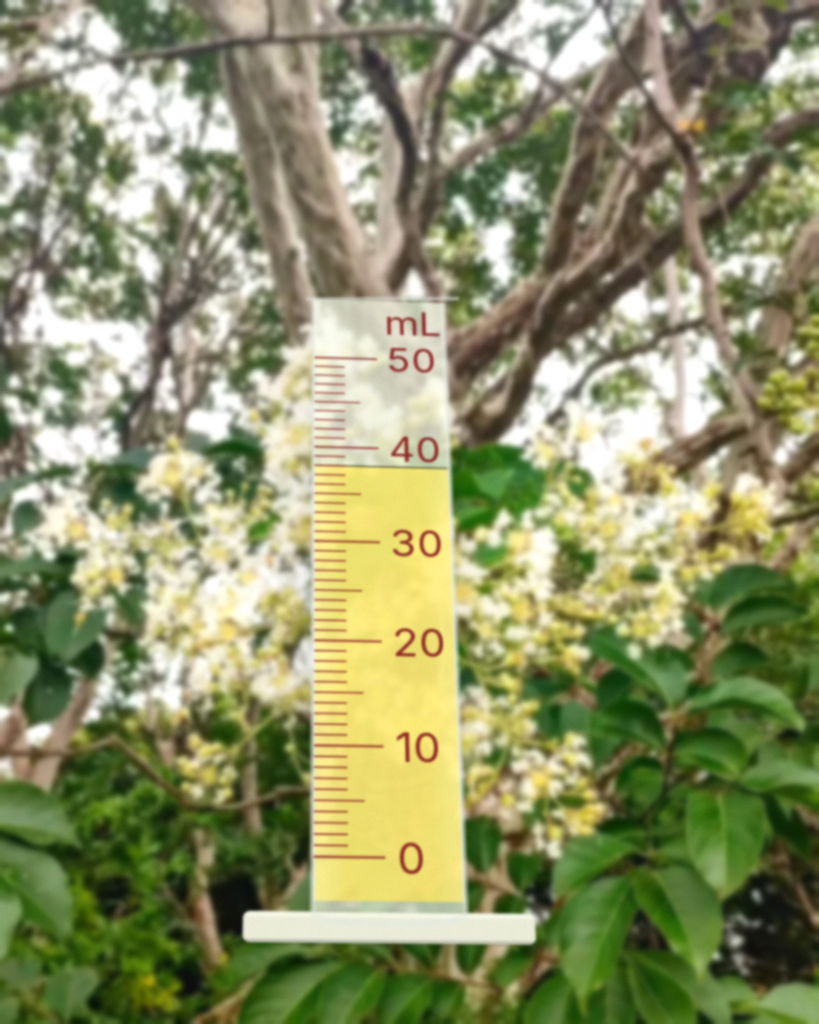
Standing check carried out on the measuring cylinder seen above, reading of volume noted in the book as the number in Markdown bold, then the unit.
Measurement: **38** mL
